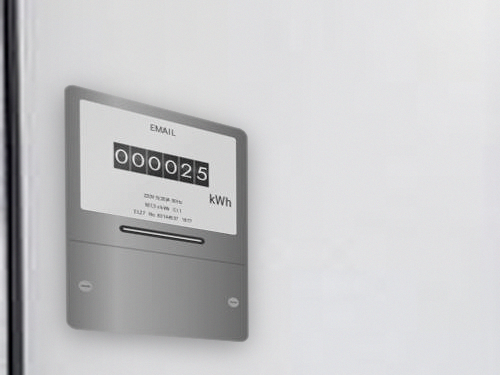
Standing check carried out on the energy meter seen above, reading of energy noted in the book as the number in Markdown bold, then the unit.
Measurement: **25** kWh
